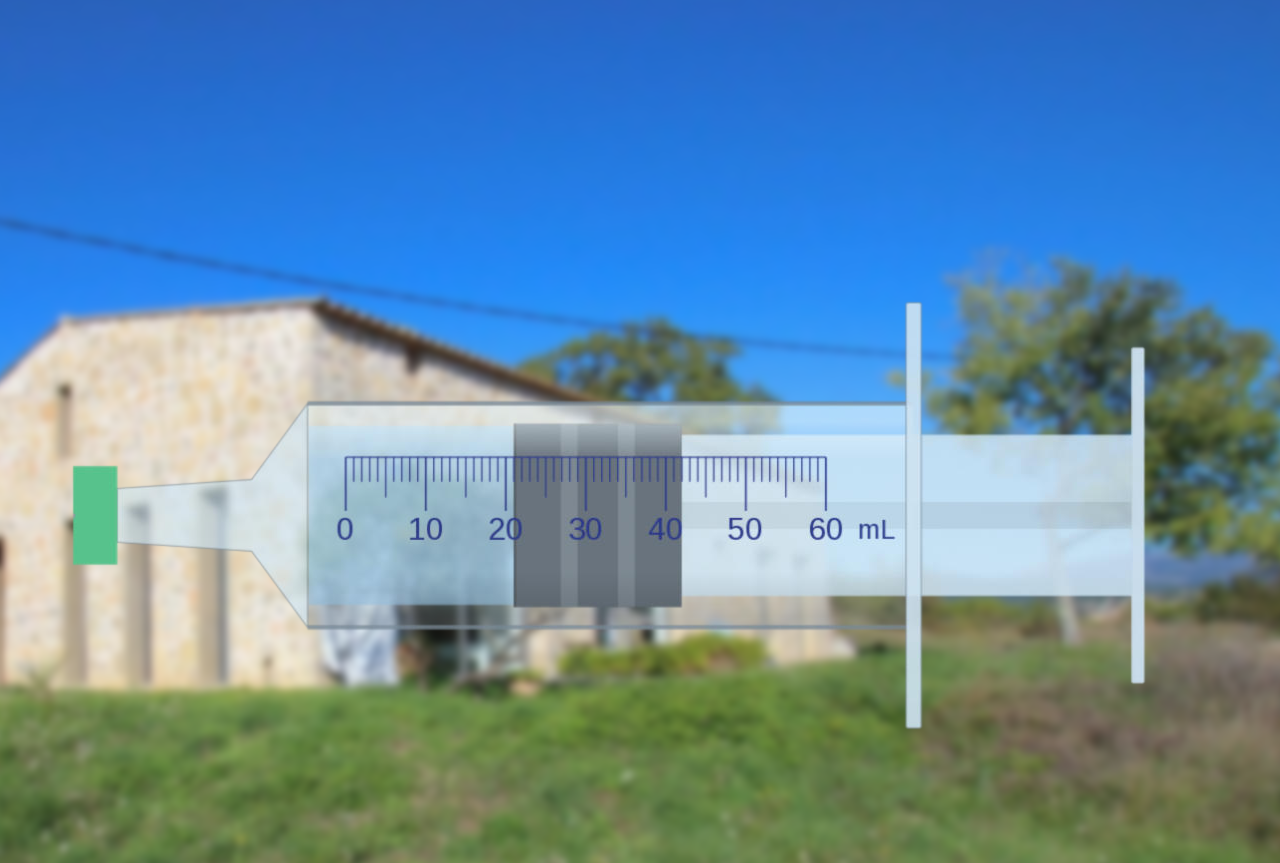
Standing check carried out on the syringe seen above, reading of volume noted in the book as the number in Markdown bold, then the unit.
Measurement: **21** mL
